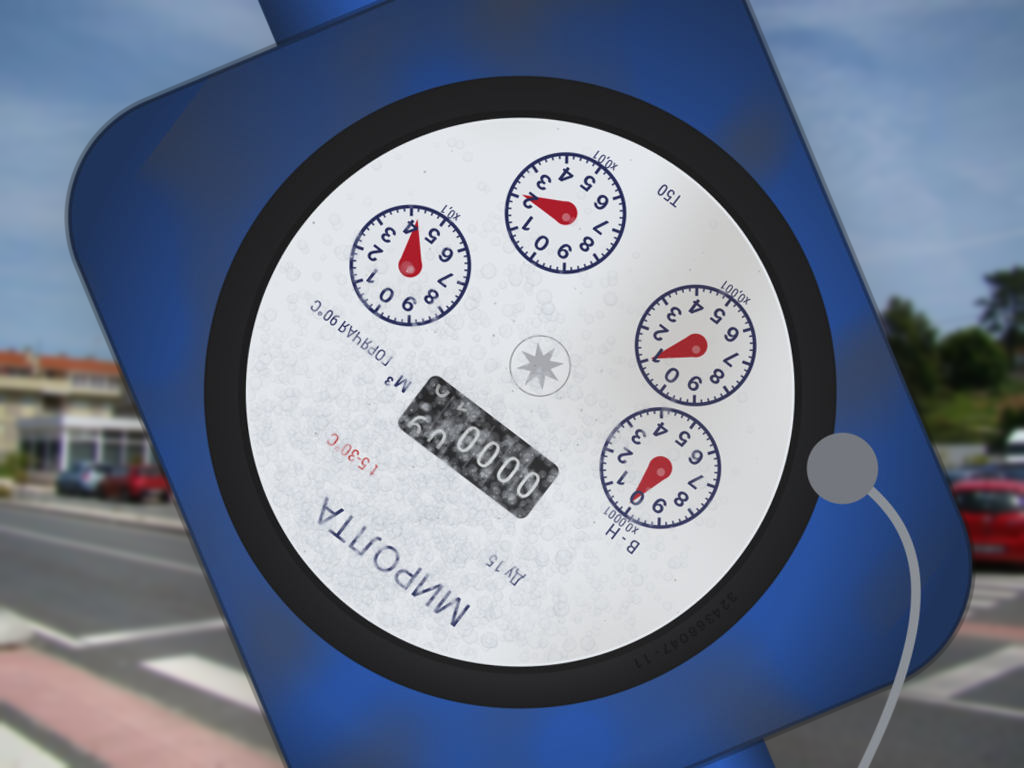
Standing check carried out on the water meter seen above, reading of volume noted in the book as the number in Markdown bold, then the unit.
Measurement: **9.4210** m³
